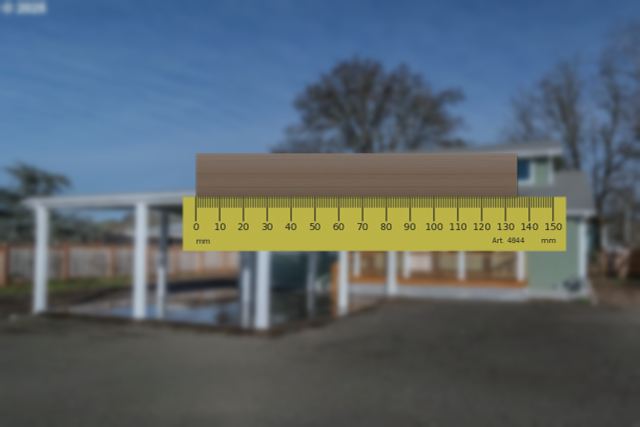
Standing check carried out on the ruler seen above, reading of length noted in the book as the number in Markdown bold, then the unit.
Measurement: **135** mm
